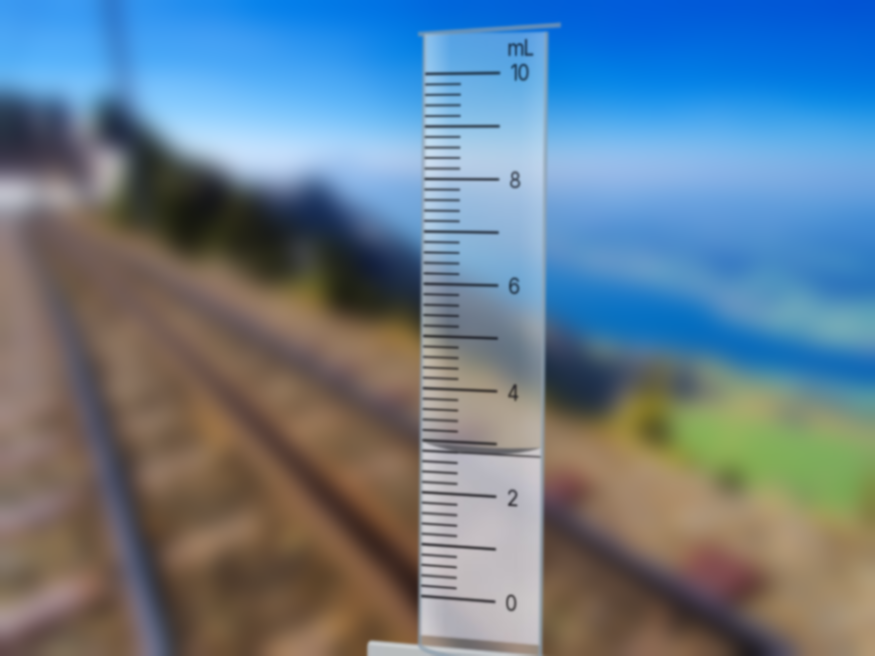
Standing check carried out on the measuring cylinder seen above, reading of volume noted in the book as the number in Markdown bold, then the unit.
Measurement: **2.8** mL
